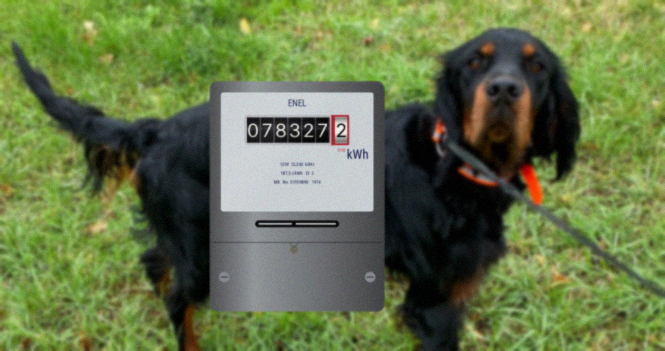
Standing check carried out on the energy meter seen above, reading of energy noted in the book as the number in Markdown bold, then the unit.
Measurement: **78327.2** kWh
